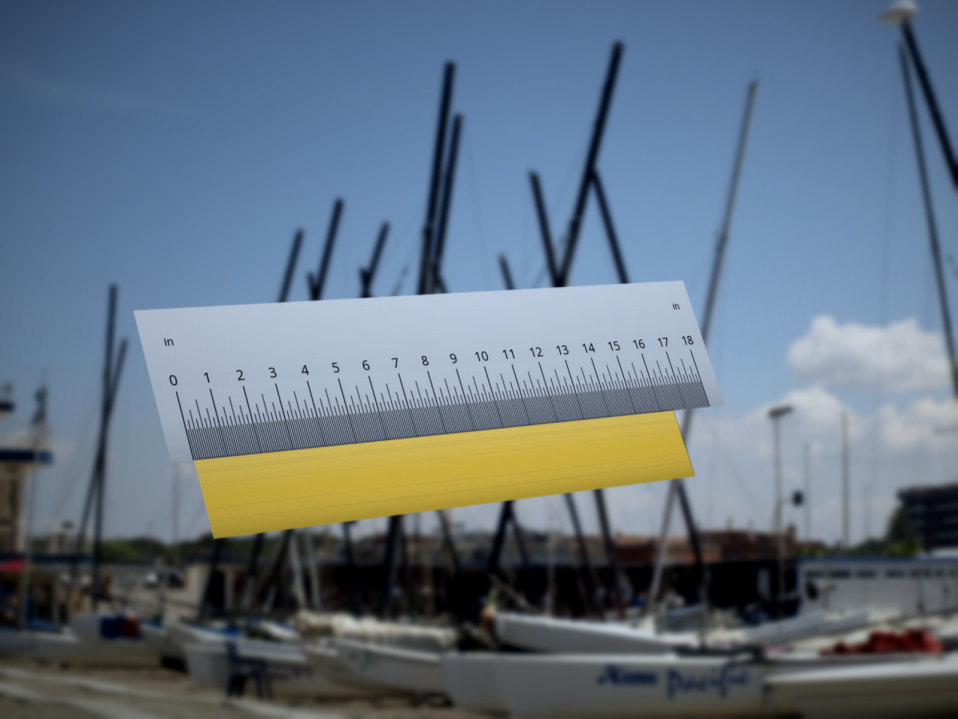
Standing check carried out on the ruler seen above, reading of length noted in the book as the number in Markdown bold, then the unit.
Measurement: **16.5** in
